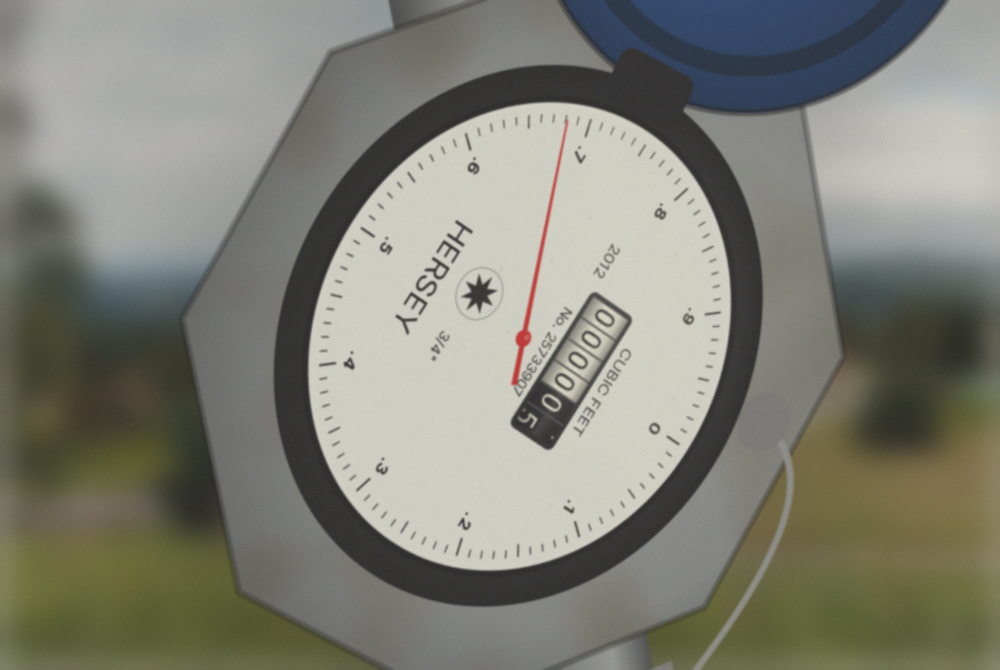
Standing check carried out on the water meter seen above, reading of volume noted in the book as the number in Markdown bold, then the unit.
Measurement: **4.68** ft³
